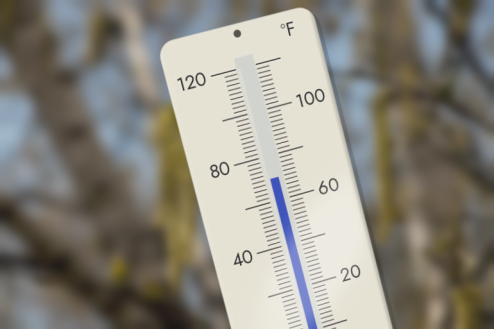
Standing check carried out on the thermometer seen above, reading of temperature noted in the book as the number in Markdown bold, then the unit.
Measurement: **70** °F
